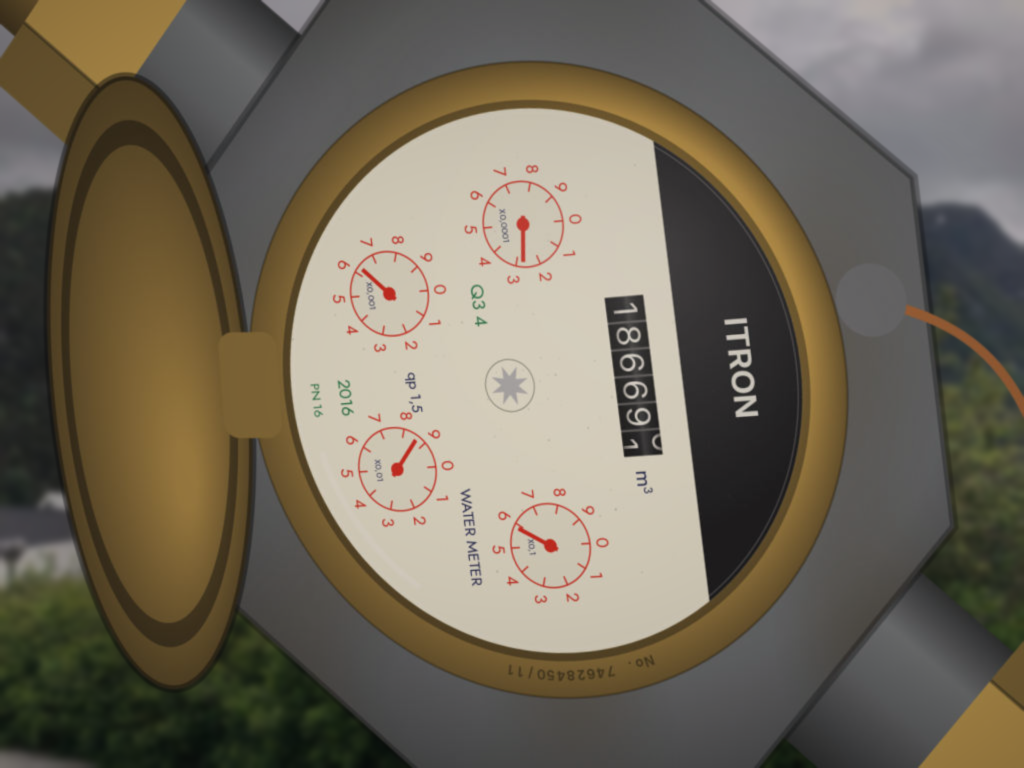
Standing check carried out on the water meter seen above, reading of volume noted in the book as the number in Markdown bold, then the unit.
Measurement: **186690.5862** m³
